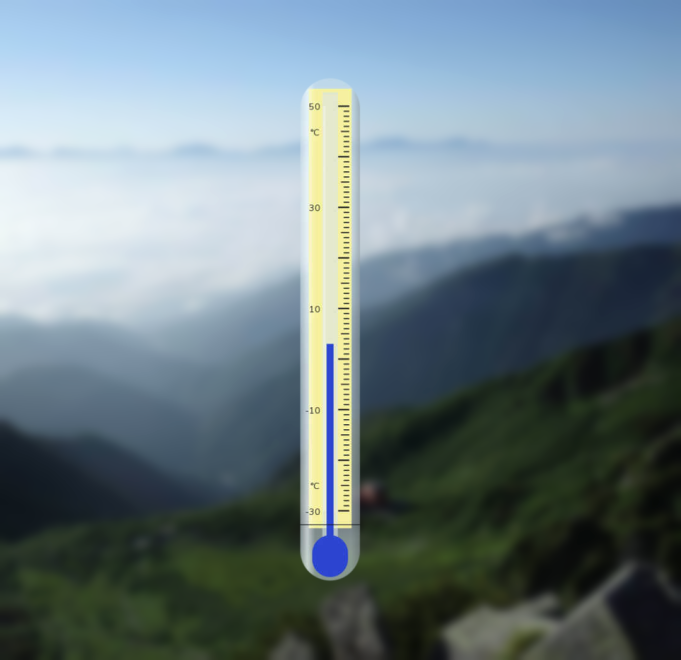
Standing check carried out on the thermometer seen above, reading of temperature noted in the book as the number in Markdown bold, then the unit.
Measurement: **3** °C
